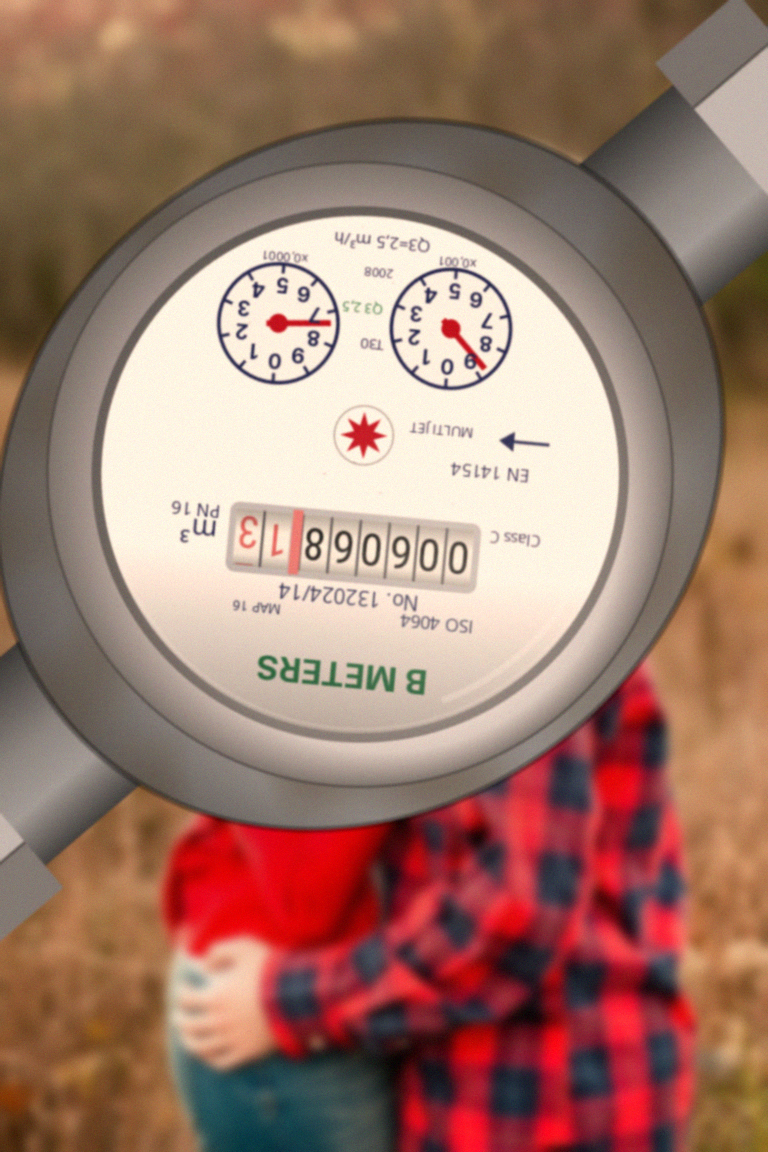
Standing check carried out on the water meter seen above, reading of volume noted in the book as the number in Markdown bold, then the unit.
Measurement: **6068.1287** m³
